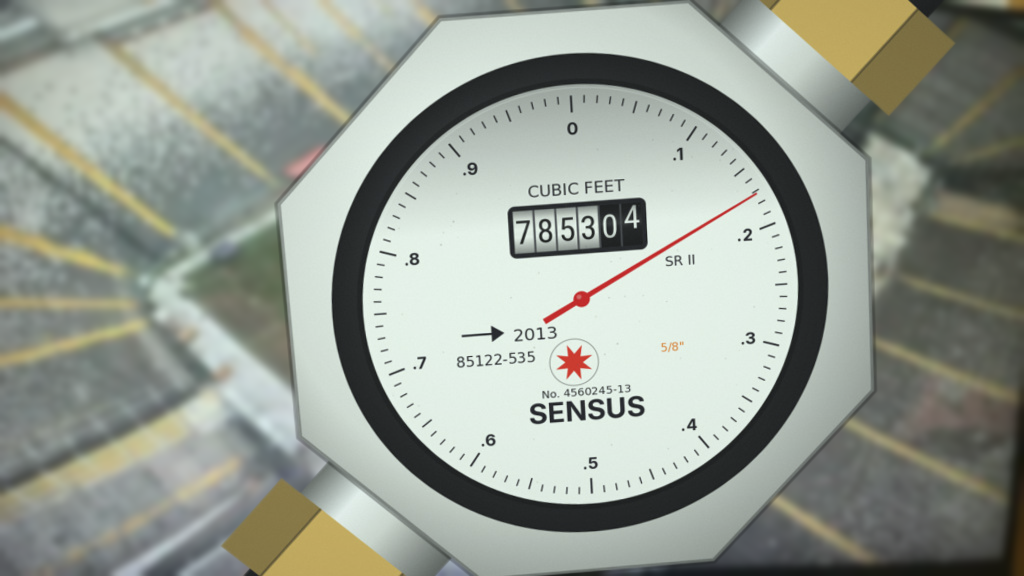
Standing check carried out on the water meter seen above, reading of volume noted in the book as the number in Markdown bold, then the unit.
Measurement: **785304.17** ft³
